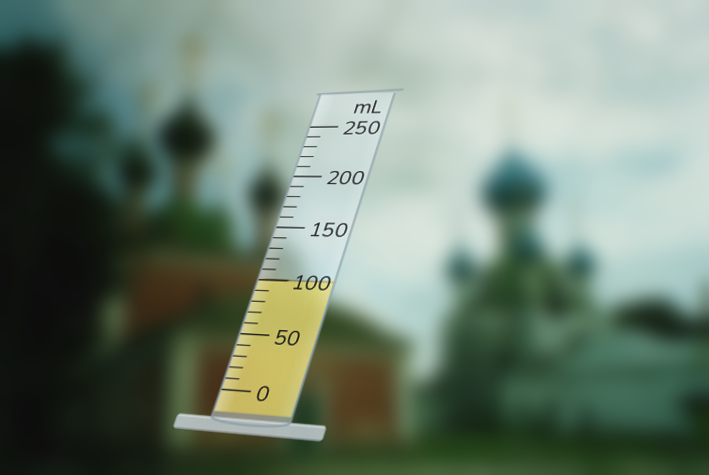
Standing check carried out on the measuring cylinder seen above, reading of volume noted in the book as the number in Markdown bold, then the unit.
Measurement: **100** mL
